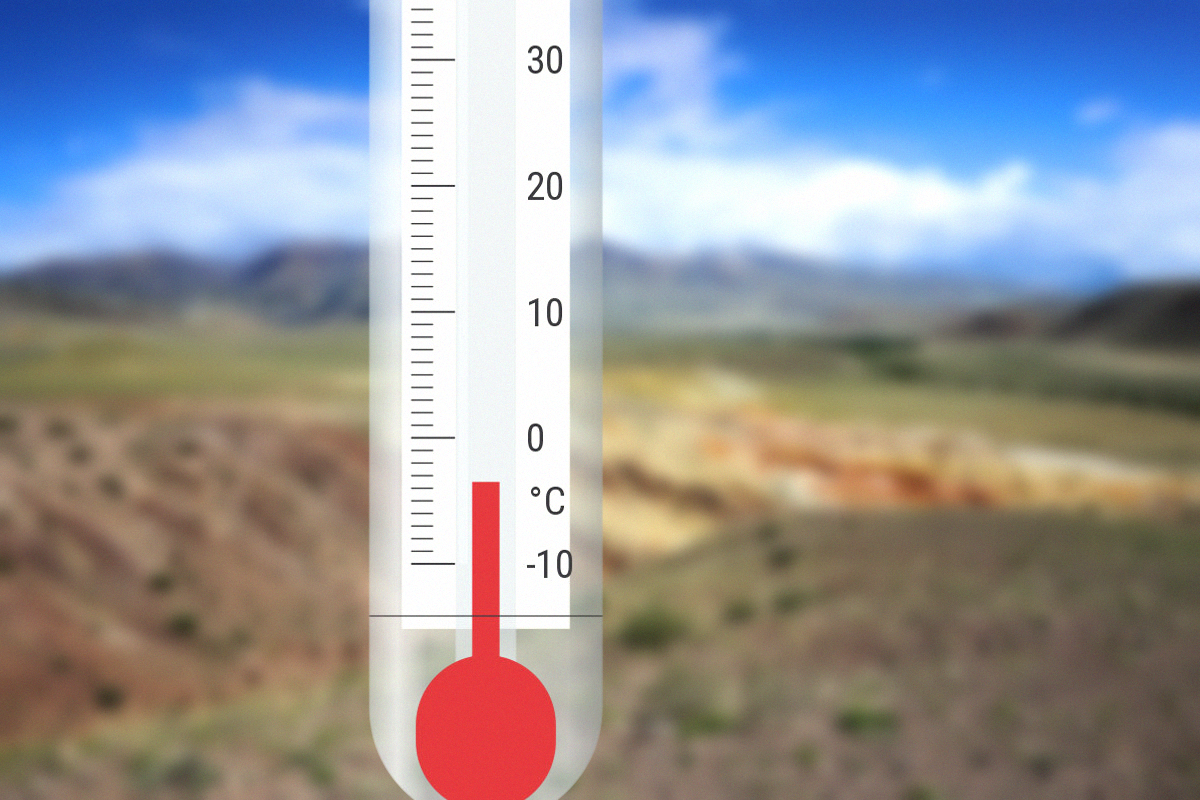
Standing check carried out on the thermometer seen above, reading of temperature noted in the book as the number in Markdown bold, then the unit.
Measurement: **-3.5** °C
